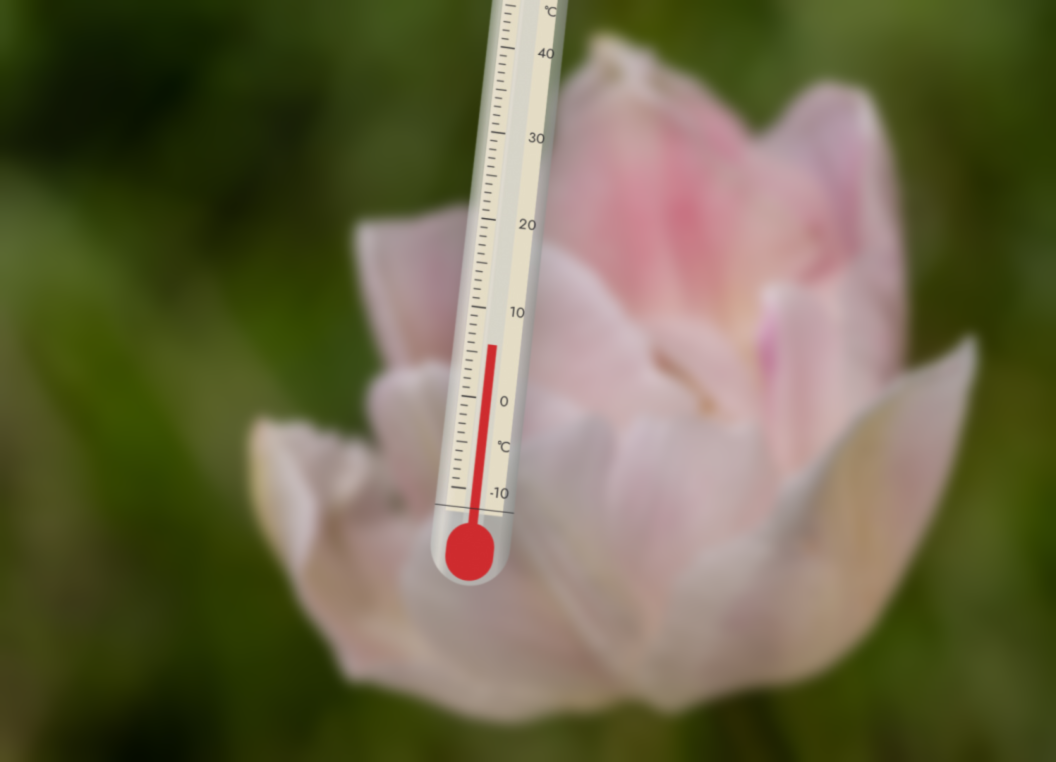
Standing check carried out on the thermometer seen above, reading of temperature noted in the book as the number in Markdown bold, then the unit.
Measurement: **6** °C
